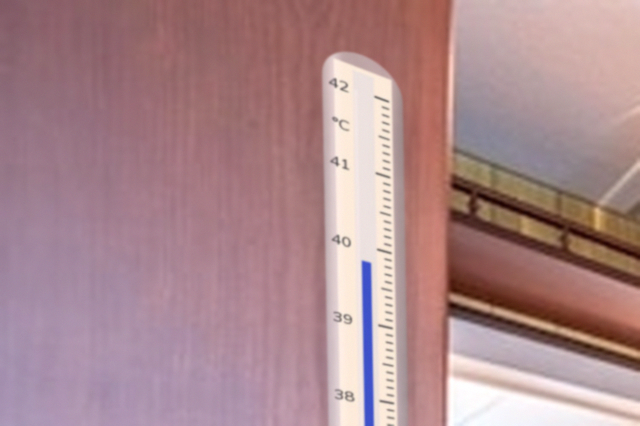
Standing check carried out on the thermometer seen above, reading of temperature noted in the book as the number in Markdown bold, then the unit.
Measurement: **39.8** °C
